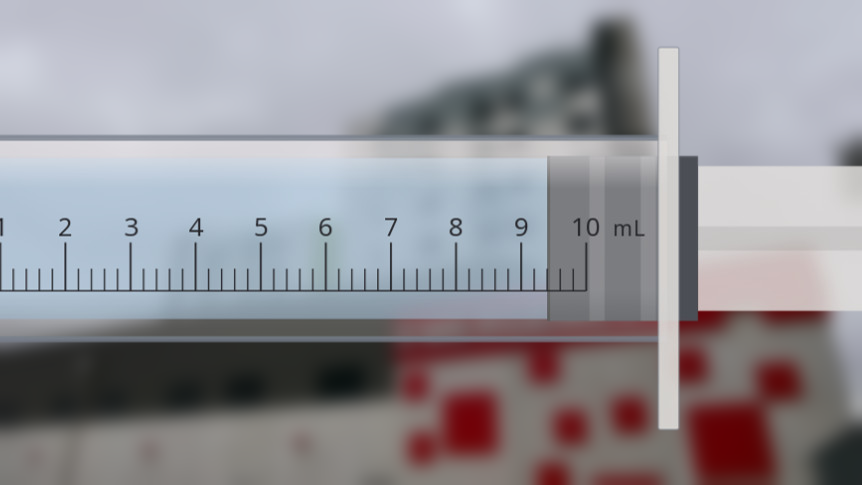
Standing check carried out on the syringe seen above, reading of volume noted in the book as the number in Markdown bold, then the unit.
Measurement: **9.4** mL
